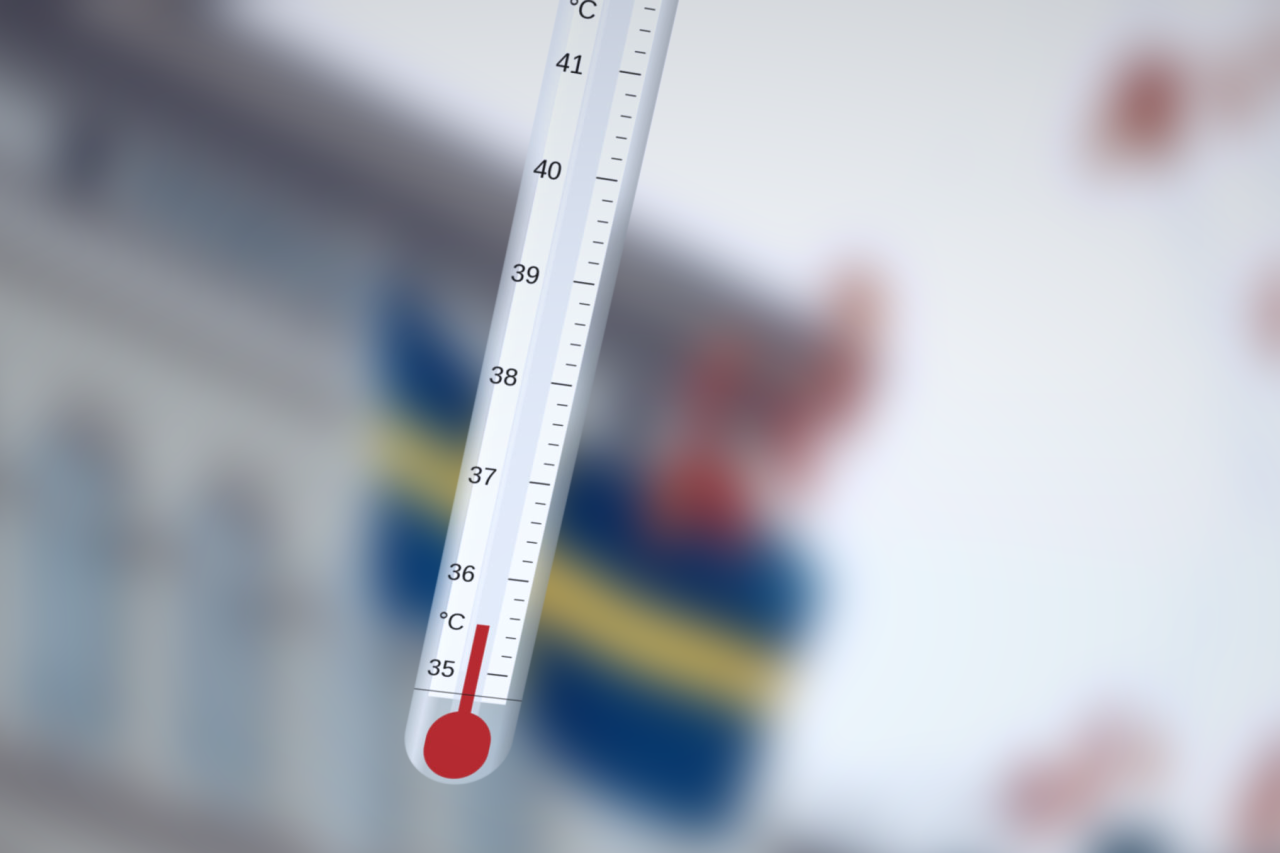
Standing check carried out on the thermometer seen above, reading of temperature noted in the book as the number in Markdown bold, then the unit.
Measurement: **35.5** °C
